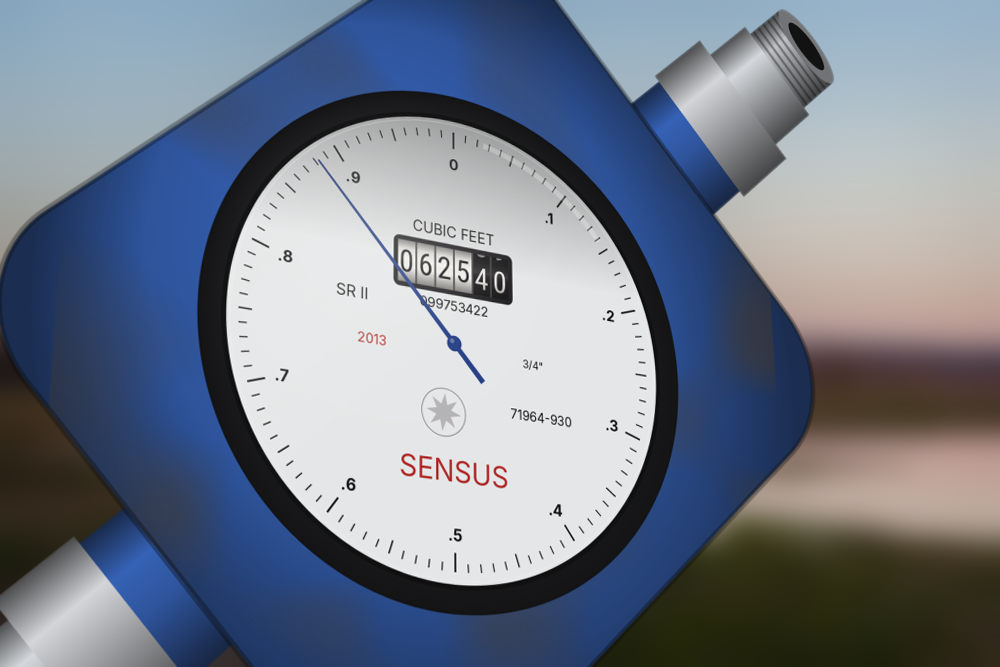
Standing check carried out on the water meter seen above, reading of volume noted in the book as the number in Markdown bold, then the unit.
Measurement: **62539.88** ft³
